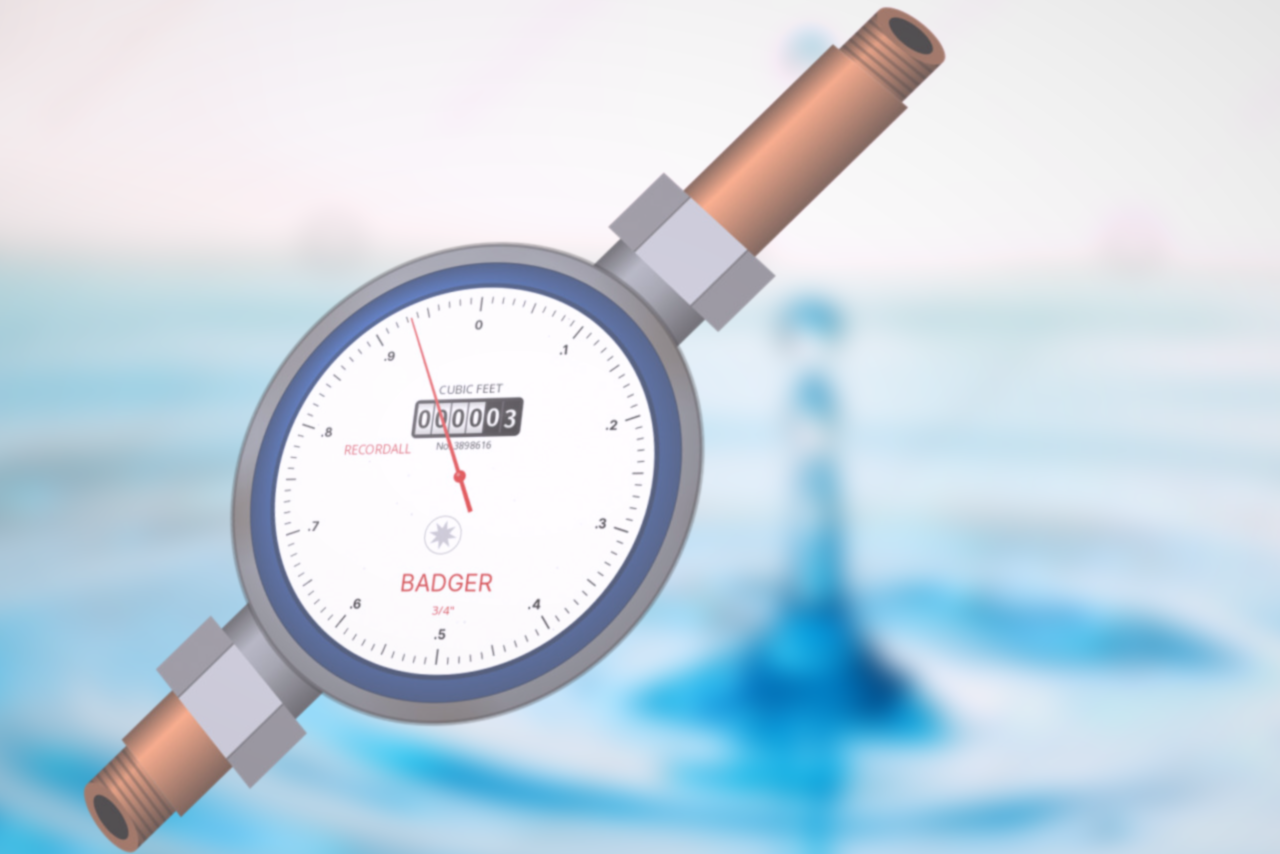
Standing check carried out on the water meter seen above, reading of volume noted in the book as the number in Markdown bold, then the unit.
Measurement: **2.93** ft³
